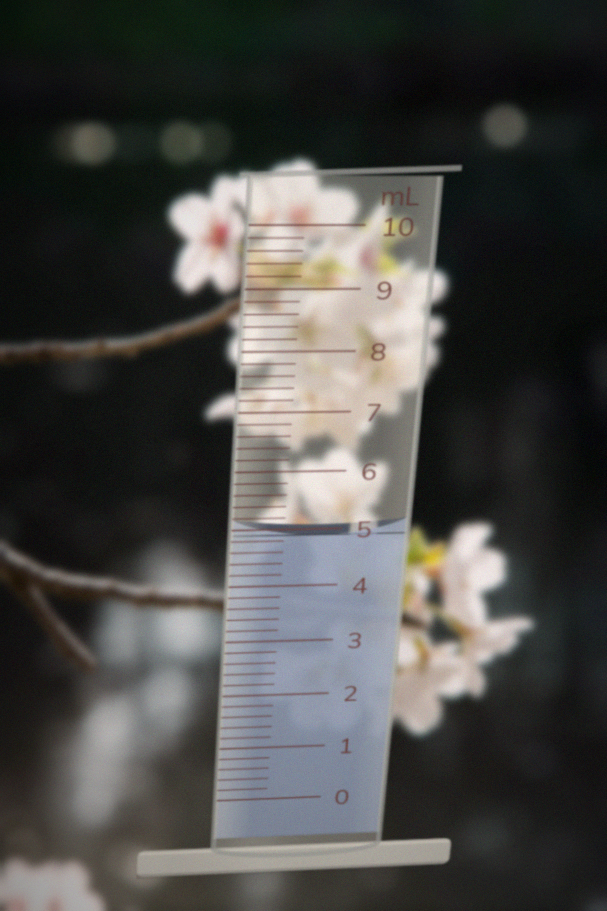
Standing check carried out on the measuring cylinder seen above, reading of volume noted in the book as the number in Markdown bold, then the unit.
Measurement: **4.9** mL
